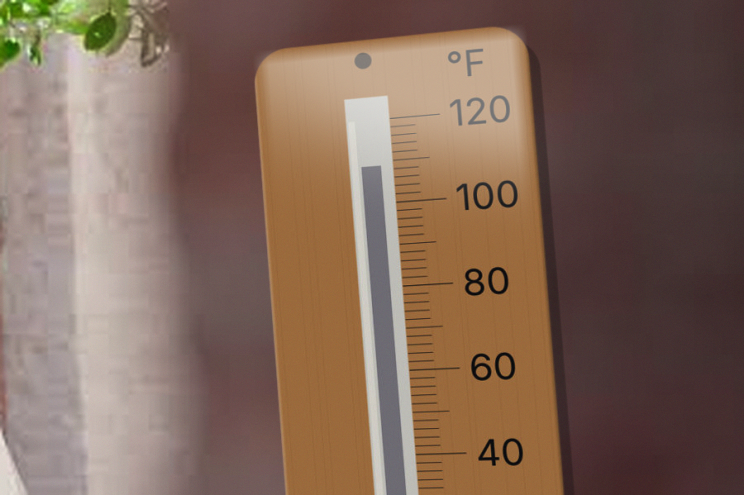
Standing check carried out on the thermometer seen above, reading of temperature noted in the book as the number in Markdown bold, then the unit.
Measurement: **109** °F
